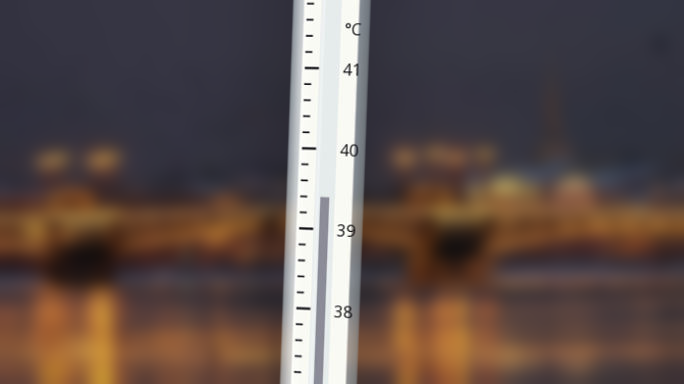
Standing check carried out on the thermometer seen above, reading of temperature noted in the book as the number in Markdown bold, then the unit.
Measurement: **39.4** °C
